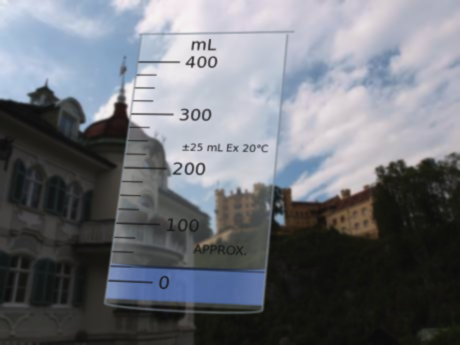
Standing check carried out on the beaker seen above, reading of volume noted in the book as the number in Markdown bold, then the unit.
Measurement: **25** mL
